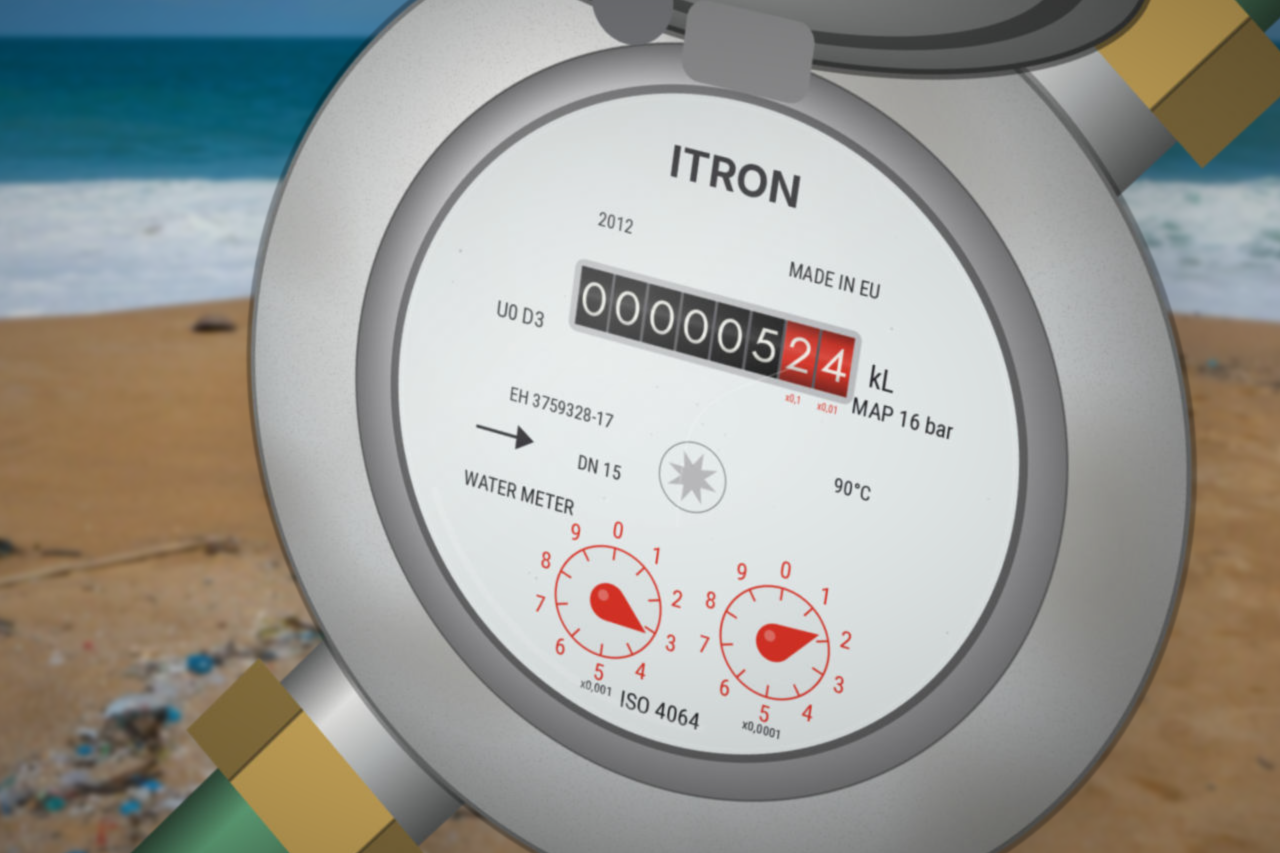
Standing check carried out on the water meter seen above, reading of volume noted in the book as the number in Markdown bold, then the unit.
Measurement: **5.2431** kL
